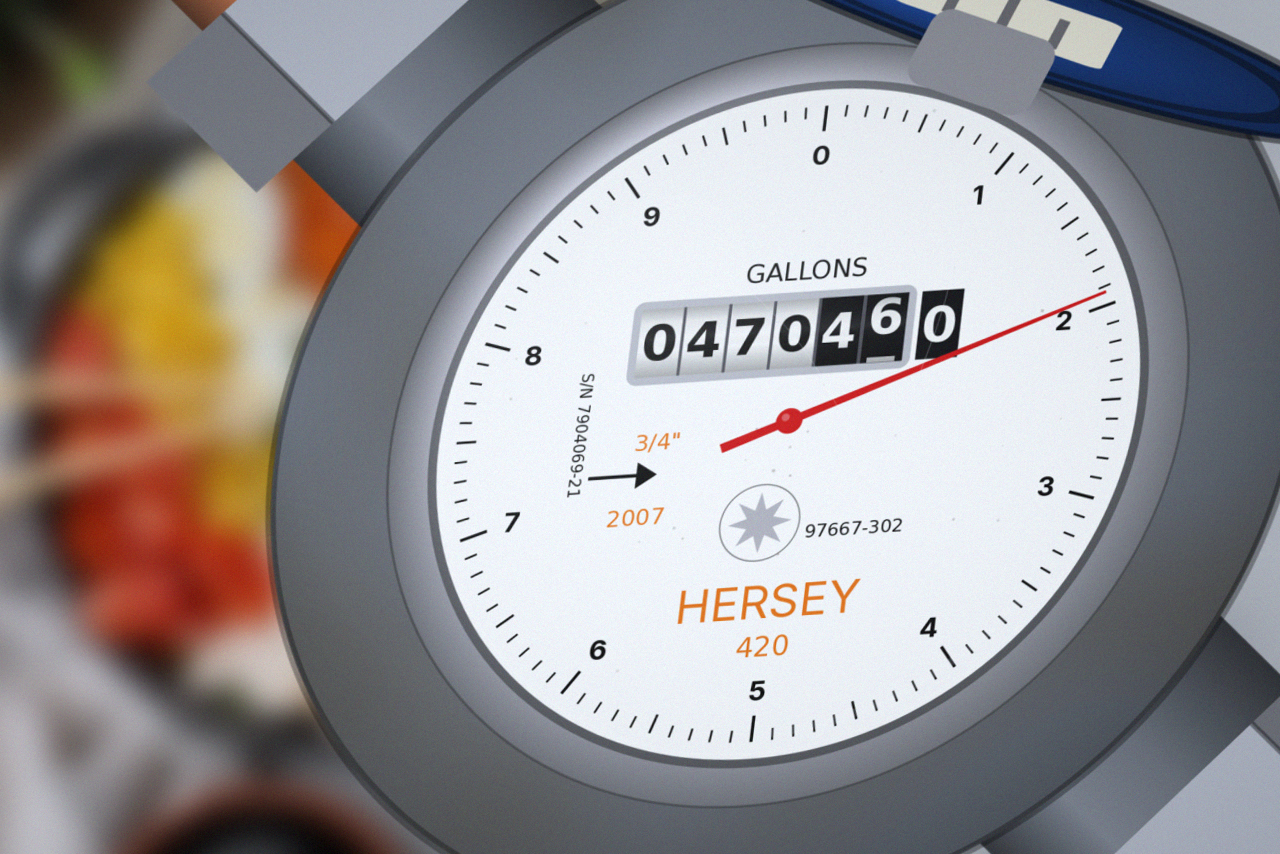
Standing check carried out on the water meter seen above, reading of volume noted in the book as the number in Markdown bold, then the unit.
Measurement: **470461.9** gal
